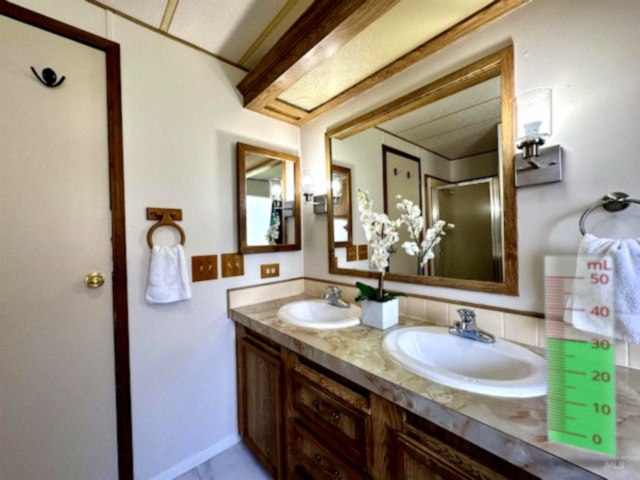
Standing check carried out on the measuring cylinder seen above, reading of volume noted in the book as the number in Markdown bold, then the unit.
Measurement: **30** mL
